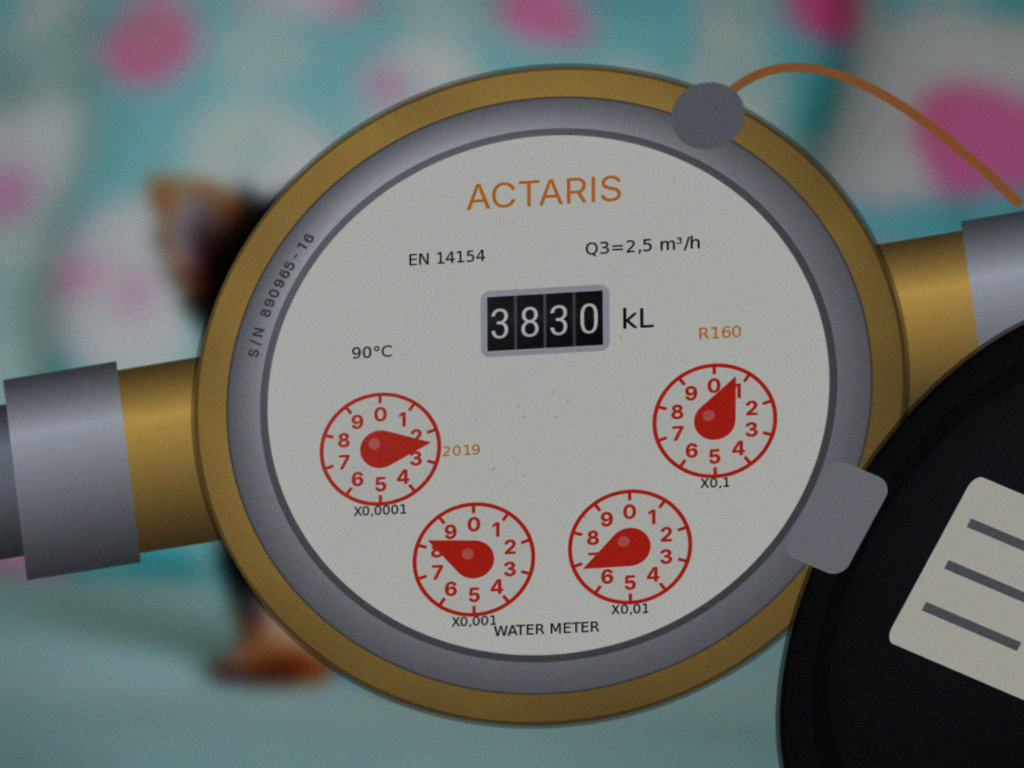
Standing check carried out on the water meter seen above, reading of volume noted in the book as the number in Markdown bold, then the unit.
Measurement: **3830.0682** kL
